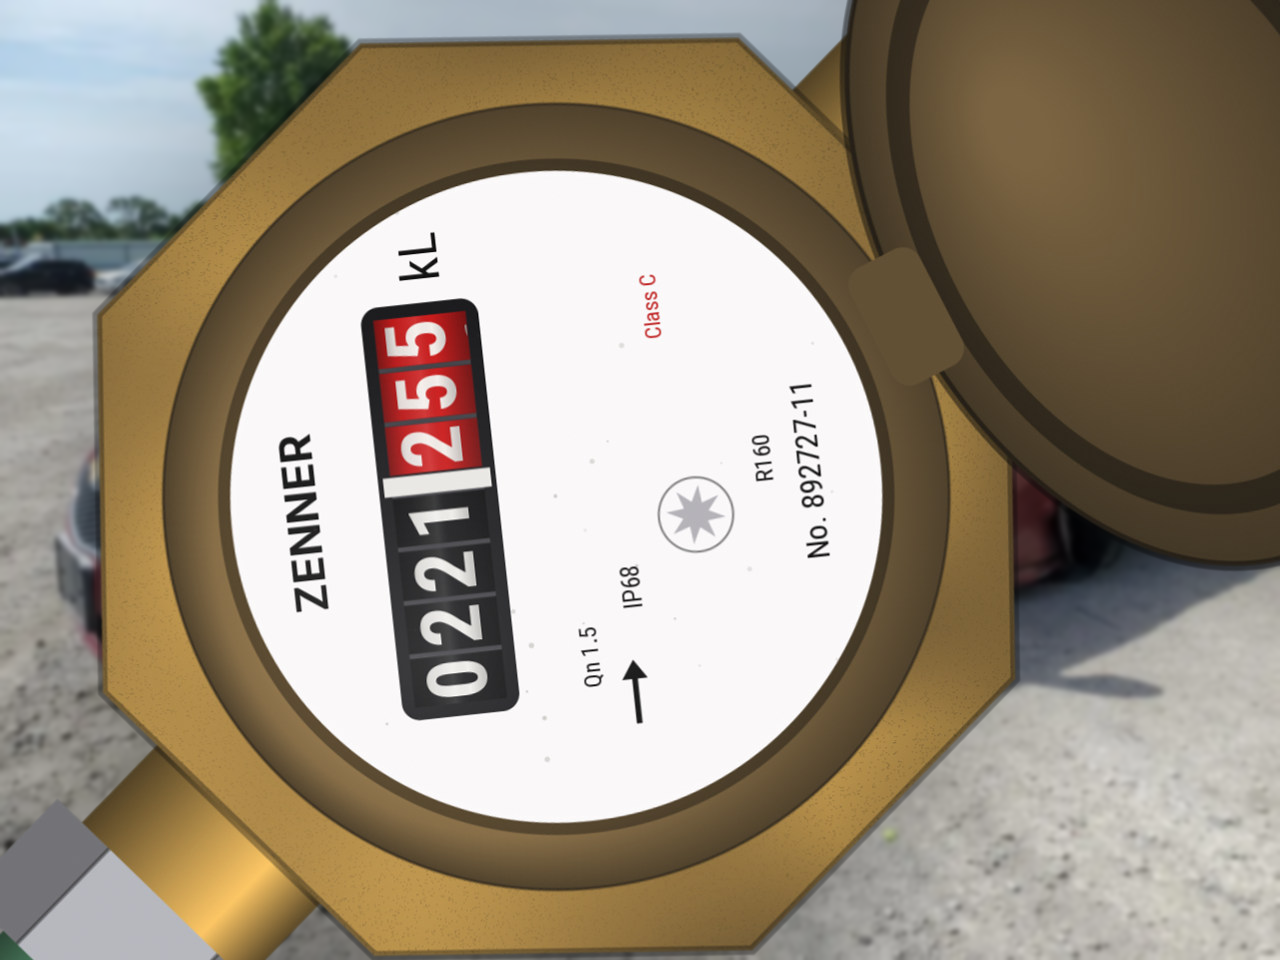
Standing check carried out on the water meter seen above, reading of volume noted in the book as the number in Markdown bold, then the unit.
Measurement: **221.255** kL
